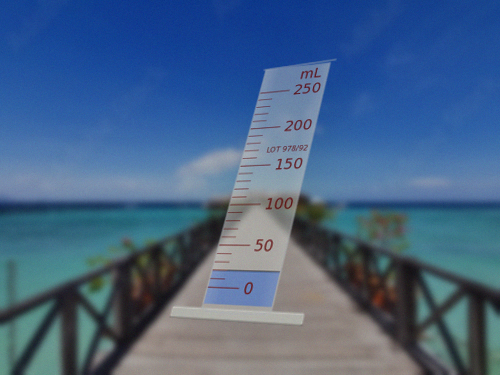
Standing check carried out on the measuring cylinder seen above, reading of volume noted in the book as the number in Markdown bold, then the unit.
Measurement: **20** mL
